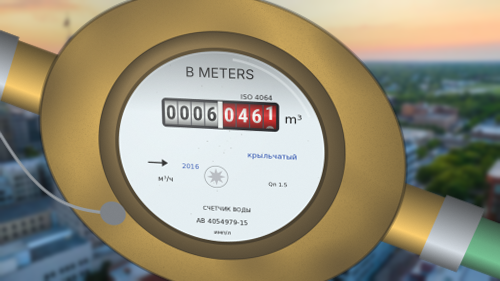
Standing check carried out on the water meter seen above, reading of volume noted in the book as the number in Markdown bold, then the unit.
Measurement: **6.0461** m³
